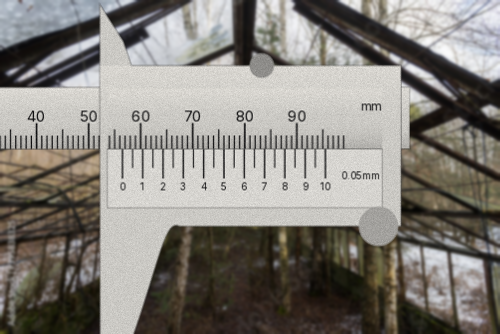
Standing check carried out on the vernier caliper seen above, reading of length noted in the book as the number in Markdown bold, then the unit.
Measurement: **56.5** mm
